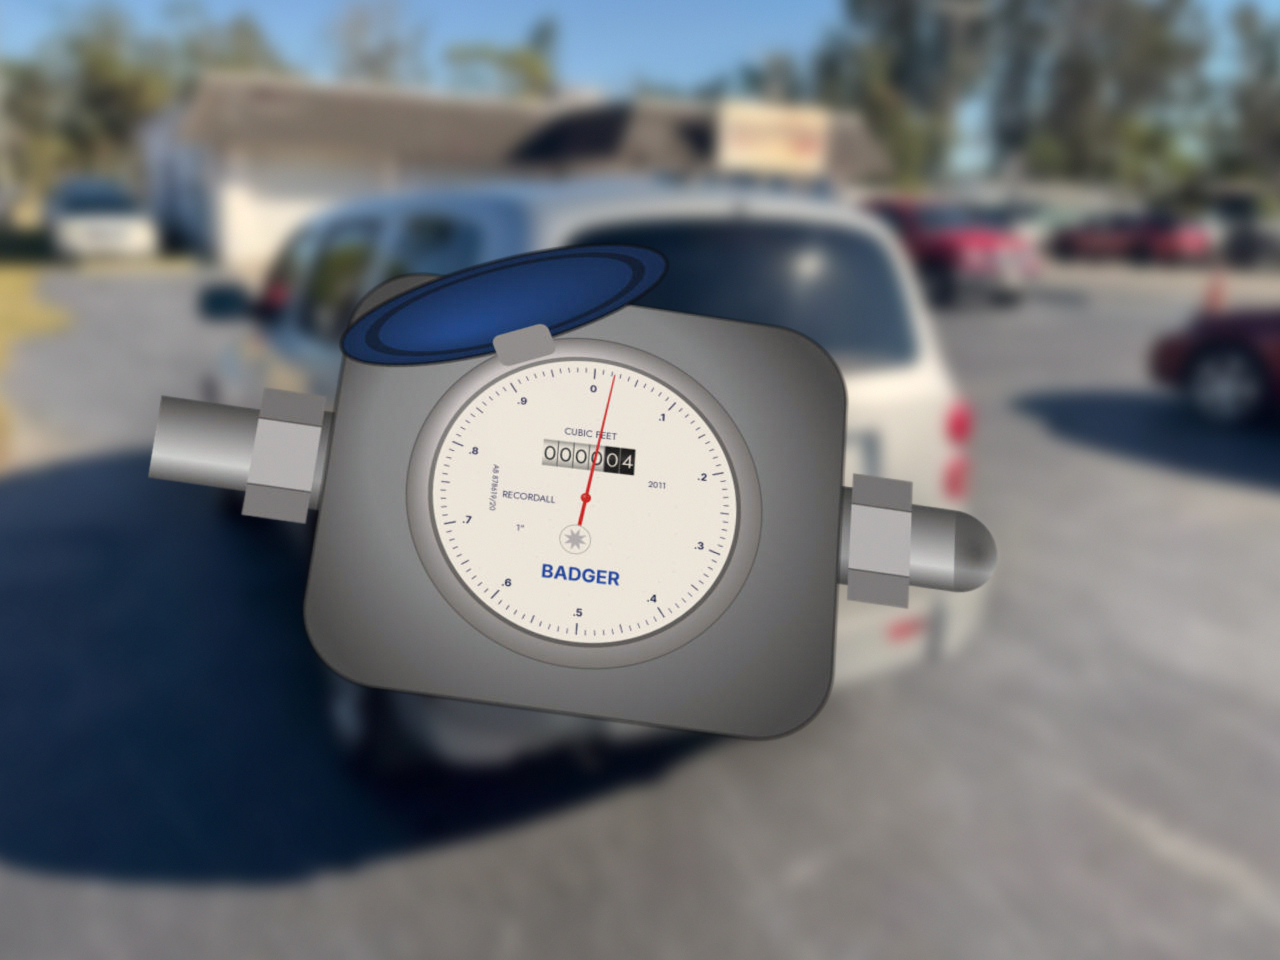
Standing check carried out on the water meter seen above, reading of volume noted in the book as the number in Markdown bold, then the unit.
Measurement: **4.02** ft³
